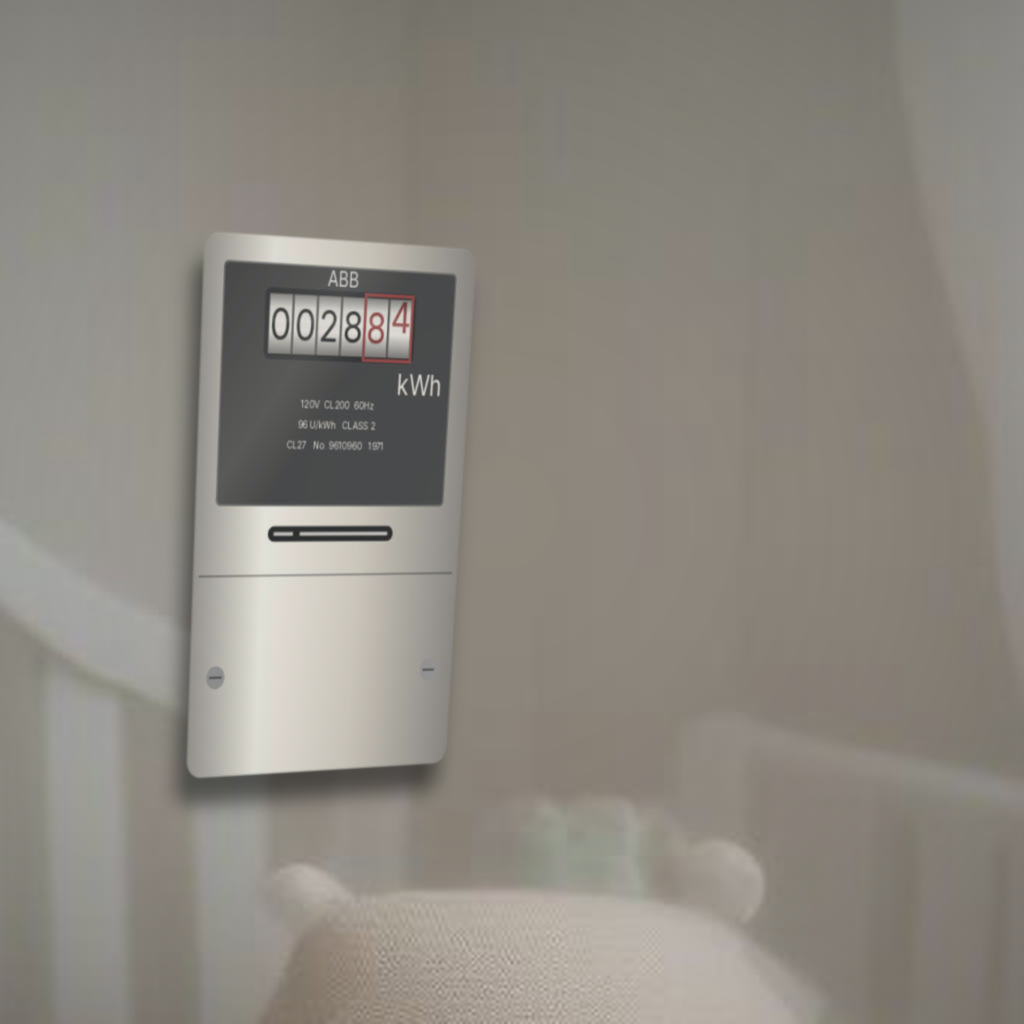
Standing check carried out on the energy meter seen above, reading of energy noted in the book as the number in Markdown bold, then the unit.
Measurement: **28.84** kWh
